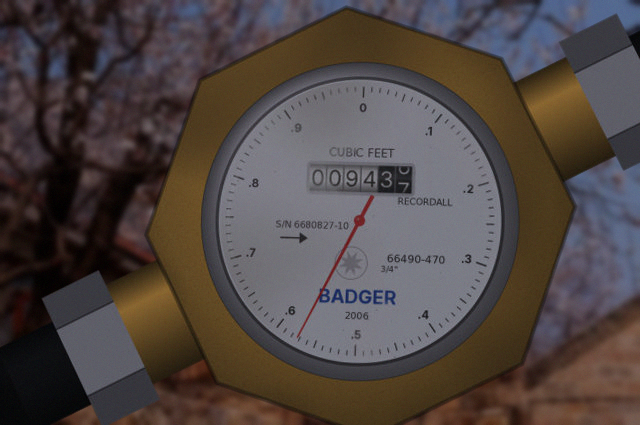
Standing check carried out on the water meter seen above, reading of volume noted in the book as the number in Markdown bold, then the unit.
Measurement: **9436.57** ft³
